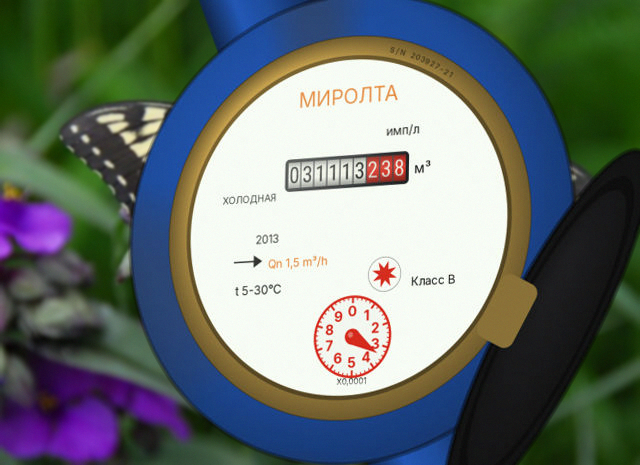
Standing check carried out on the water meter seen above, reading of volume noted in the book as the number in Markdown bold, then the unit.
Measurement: **31113.2383** m³
